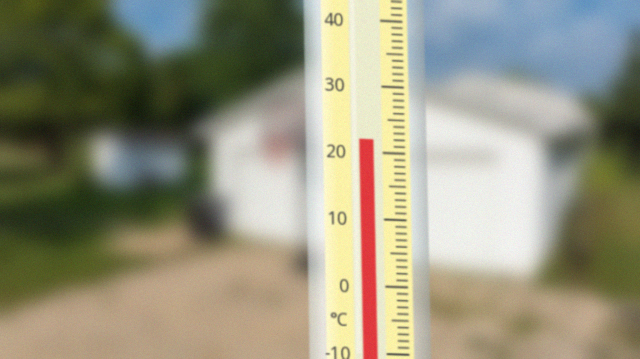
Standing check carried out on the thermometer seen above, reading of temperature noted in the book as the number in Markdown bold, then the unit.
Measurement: **22** °C
